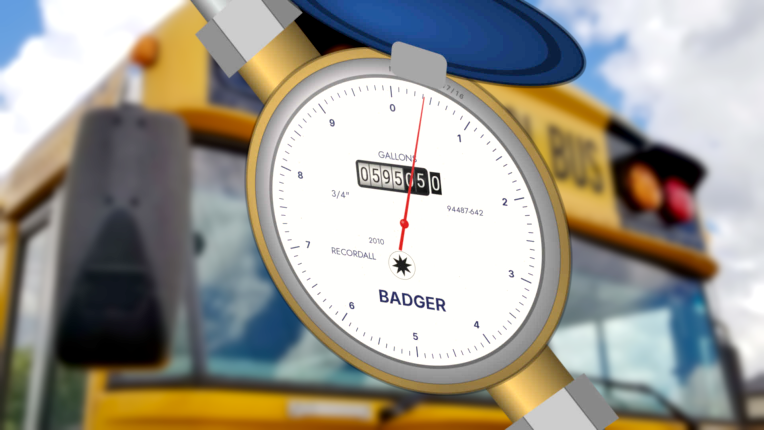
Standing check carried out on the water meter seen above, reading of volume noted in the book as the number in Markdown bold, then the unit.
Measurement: **595050.4** gal
